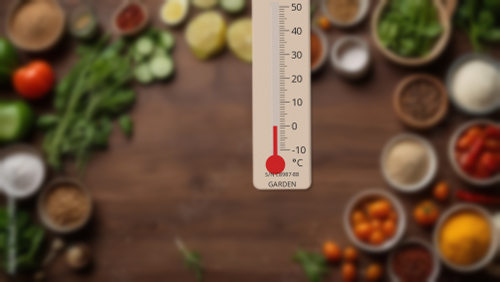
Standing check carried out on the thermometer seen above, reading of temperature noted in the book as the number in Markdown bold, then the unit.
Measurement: **0** °C
